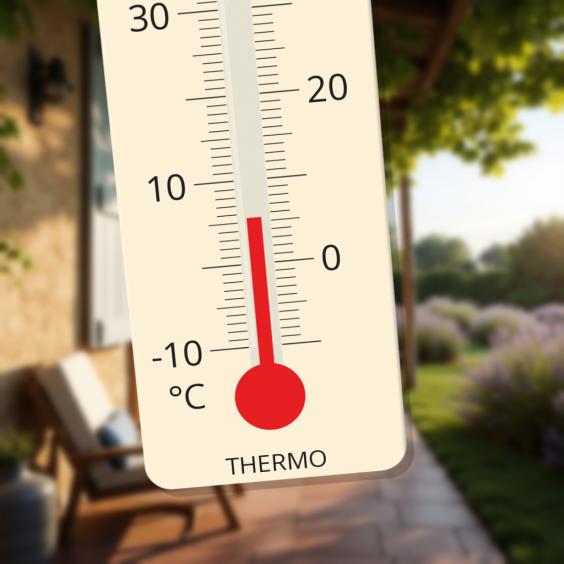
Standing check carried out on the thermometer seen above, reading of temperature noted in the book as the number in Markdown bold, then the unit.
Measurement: **5.5** °C
